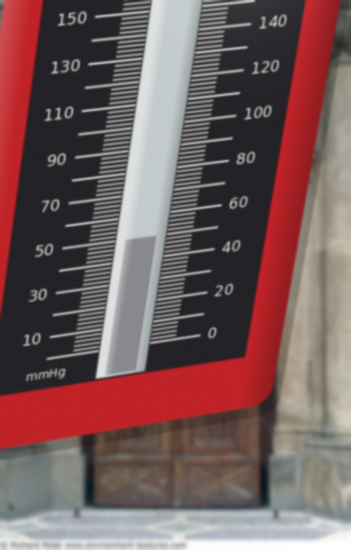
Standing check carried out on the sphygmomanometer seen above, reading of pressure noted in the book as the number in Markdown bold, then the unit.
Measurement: **50** mmHg
